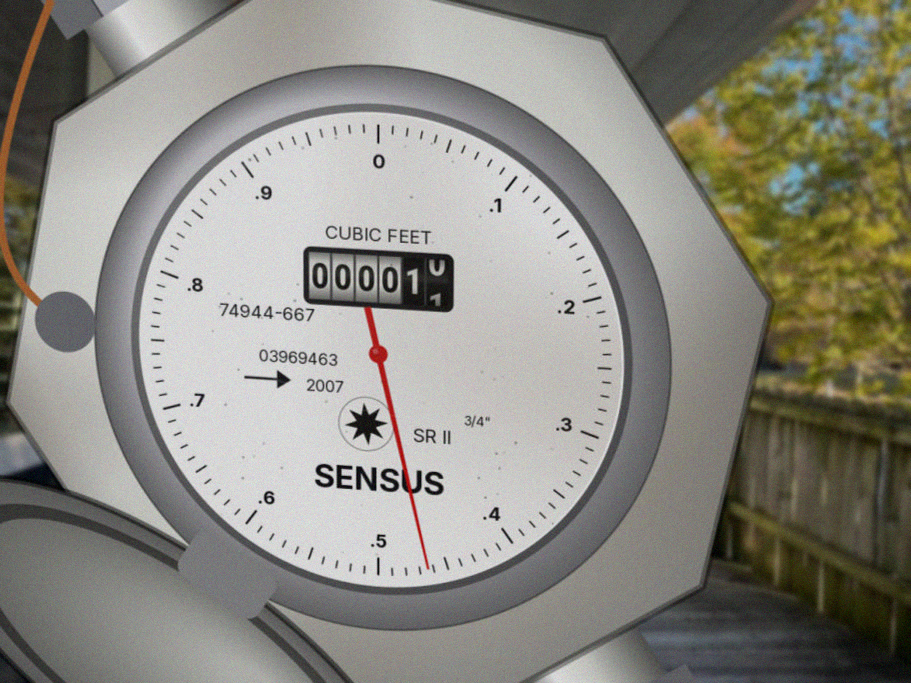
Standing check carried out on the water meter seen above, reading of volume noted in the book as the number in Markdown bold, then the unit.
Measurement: **10.46** ft³
